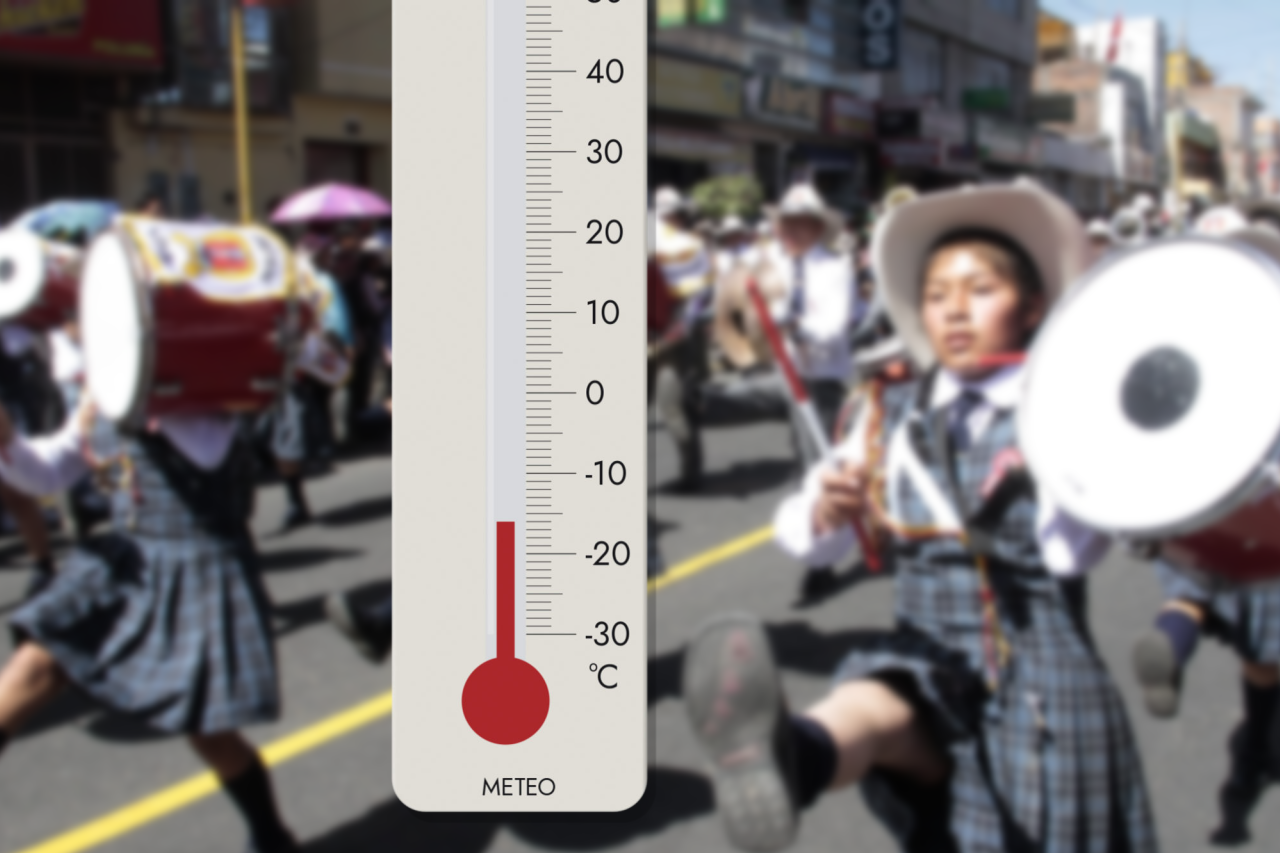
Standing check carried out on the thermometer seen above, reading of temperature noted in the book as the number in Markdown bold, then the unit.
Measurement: **-16** °C
